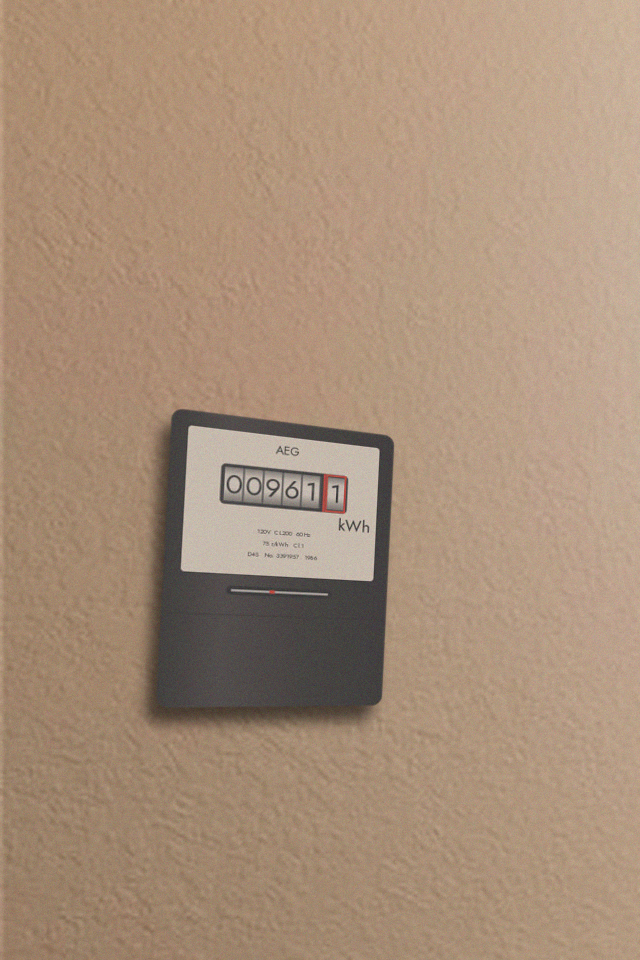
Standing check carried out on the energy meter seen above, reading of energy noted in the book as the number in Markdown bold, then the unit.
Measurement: **961.1** kWh
